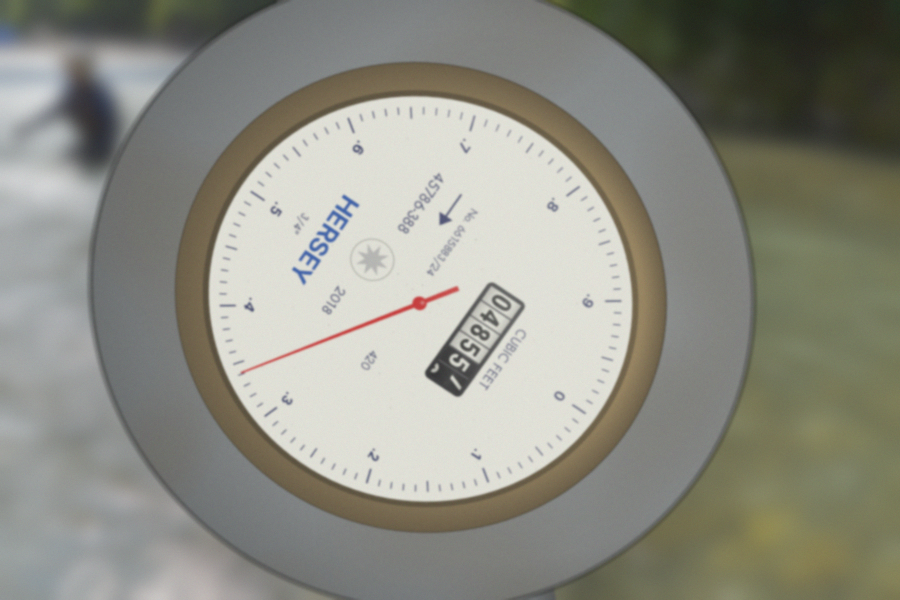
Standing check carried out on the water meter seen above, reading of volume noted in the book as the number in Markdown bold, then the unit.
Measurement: **48557.34** ft³
